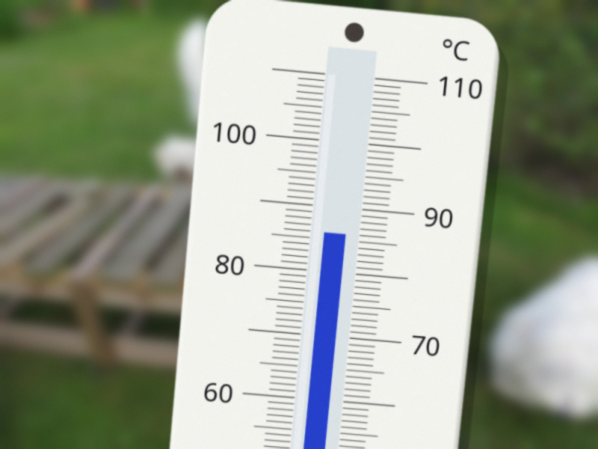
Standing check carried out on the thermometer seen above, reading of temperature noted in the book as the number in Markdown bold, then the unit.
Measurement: **86** °C
